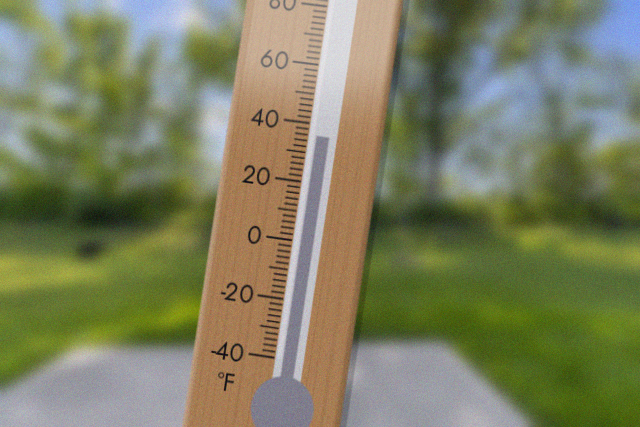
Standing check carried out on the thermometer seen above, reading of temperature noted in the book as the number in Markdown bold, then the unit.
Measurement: **36** °F
